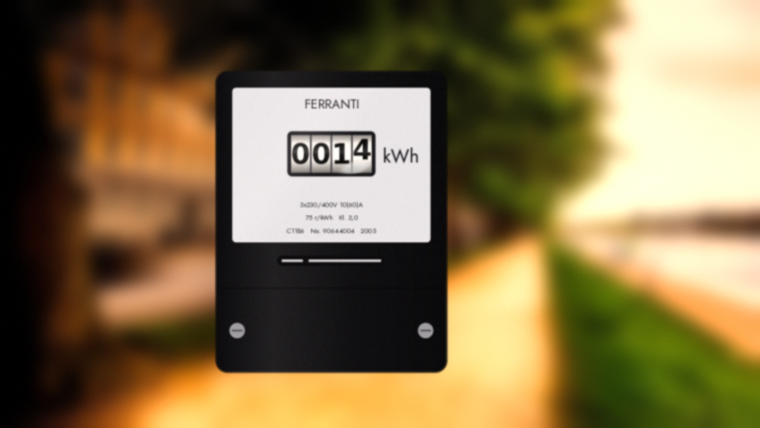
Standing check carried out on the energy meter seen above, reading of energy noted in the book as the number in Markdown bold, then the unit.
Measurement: **14** kWh
